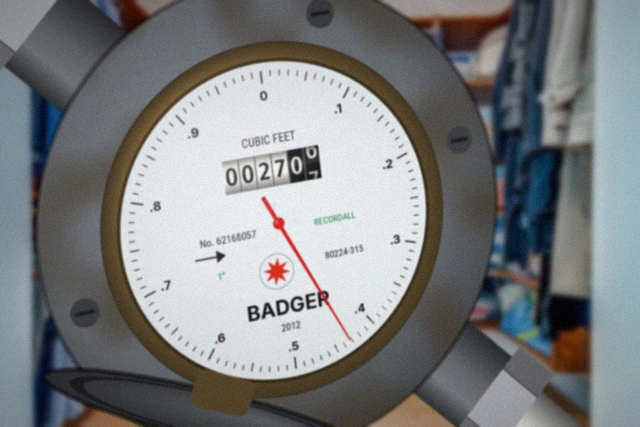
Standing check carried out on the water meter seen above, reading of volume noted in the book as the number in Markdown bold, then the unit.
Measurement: **2706.43** ft³
